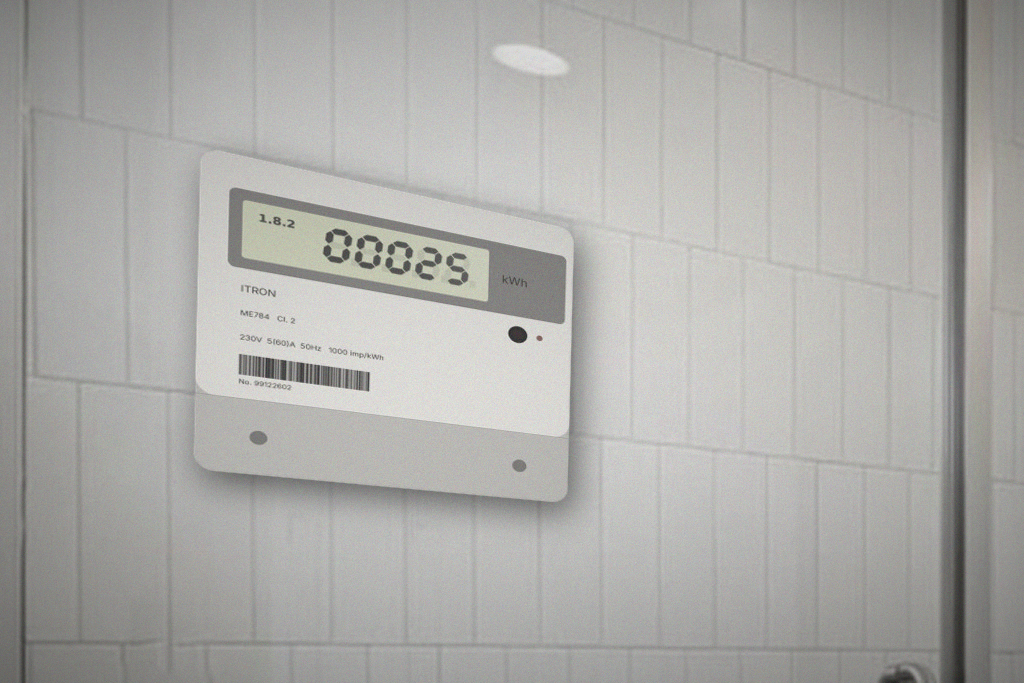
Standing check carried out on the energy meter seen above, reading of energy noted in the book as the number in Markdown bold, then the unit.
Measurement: **25** kWh
